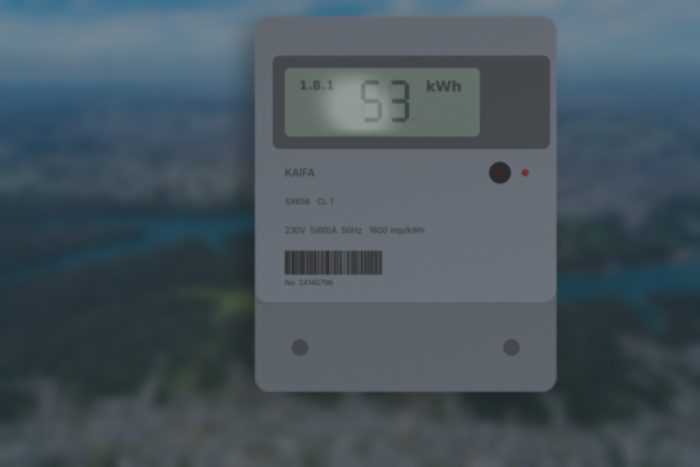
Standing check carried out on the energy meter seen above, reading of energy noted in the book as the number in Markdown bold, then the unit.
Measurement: **53** kWh
